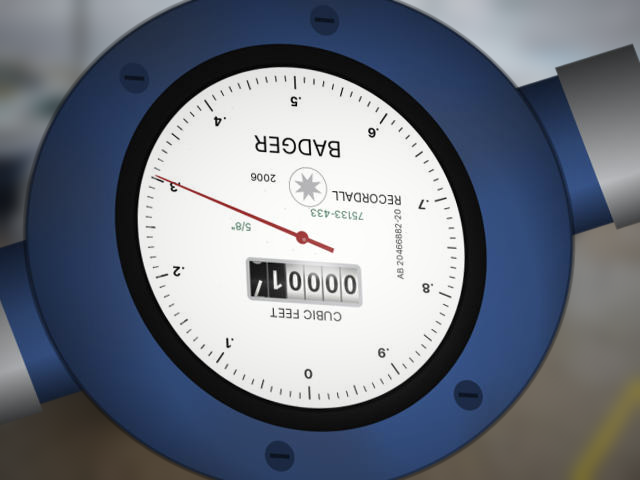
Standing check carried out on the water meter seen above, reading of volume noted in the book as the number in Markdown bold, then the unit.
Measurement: **17.30** ft³
